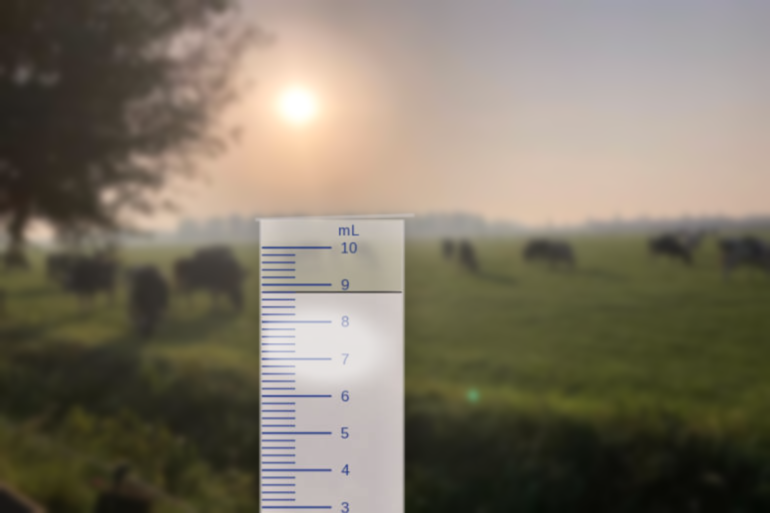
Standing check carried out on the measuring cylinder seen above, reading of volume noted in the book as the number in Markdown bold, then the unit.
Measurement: **8.8** mL
